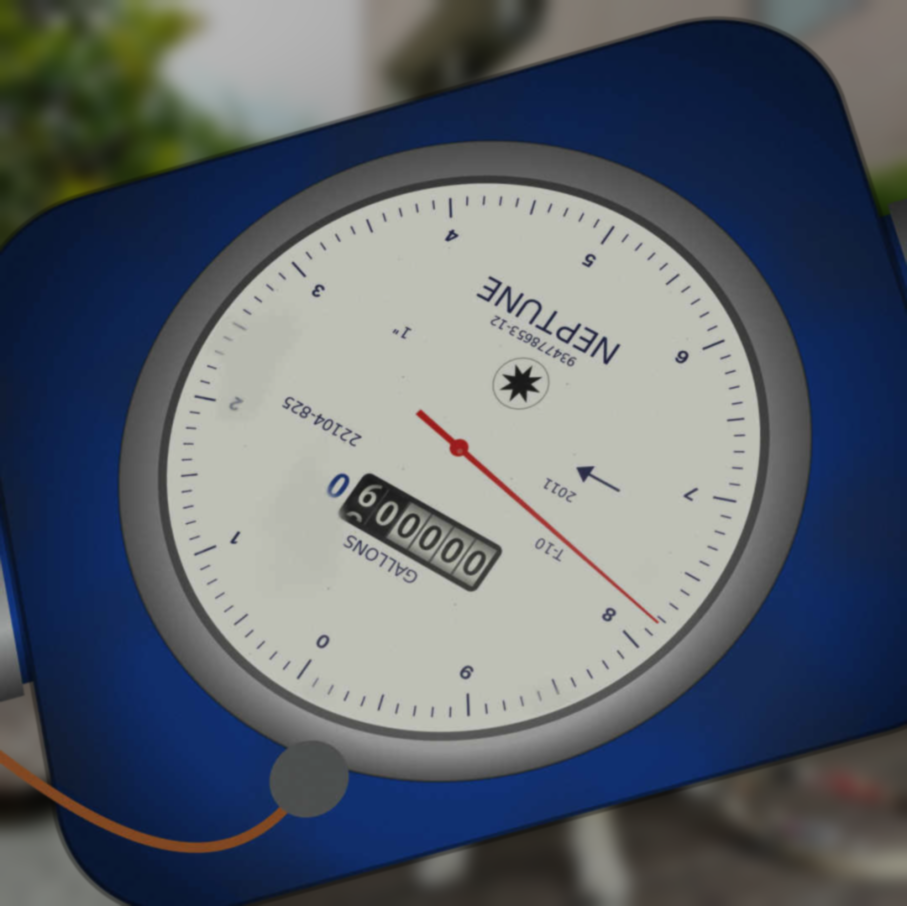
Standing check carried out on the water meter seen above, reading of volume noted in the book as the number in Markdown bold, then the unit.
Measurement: **87.8** gal
